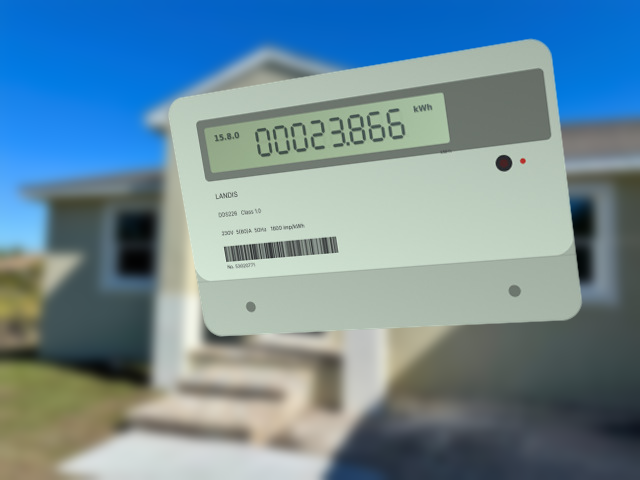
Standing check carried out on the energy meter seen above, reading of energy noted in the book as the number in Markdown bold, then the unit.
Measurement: **23.866** kWh
